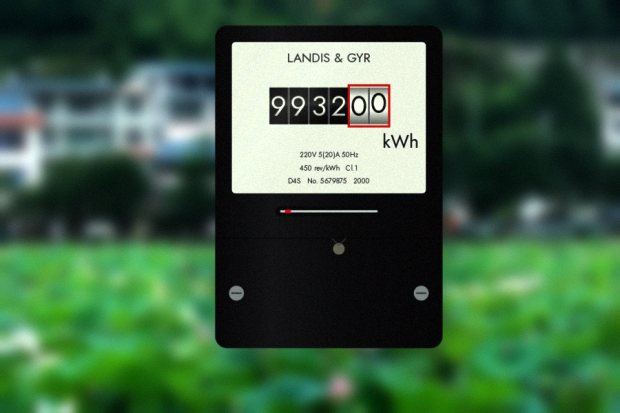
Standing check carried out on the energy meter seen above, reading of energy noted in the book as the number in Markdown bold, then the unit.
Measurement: **9932.00** kWh
